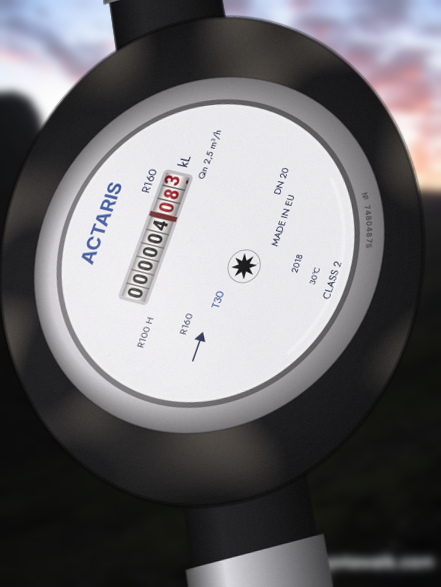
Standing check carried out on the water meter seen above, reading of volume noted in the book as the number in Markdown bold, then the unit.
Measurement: **4.083** kL
